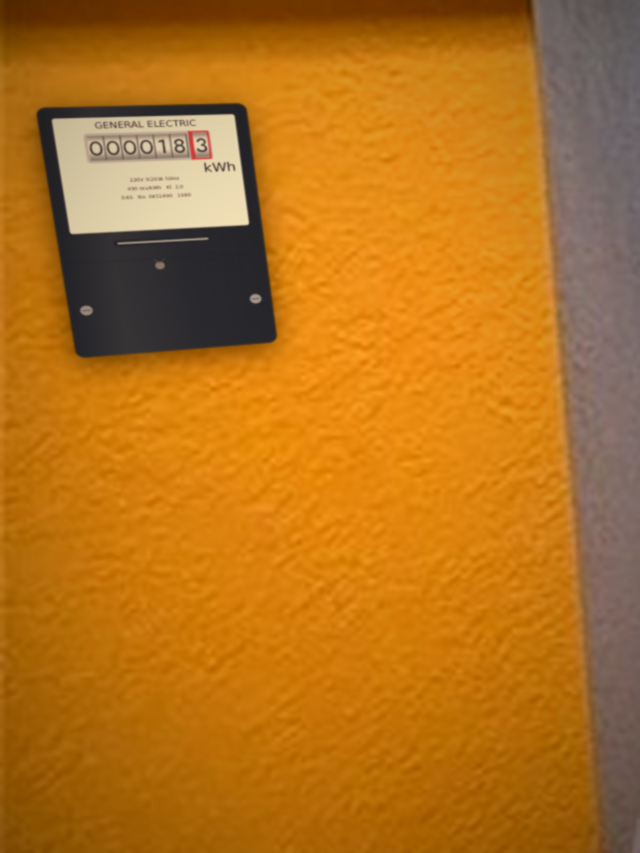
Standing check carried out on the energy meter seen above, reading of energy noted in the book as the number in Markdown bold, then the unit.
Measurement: **18.3** kWh
